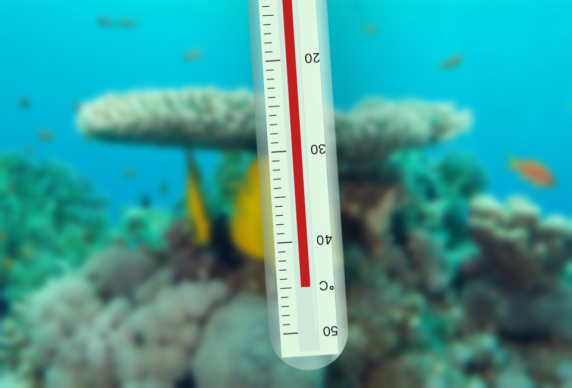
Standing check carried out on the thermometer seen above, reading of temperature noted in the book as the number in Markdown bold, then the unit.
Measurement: **45** °C
